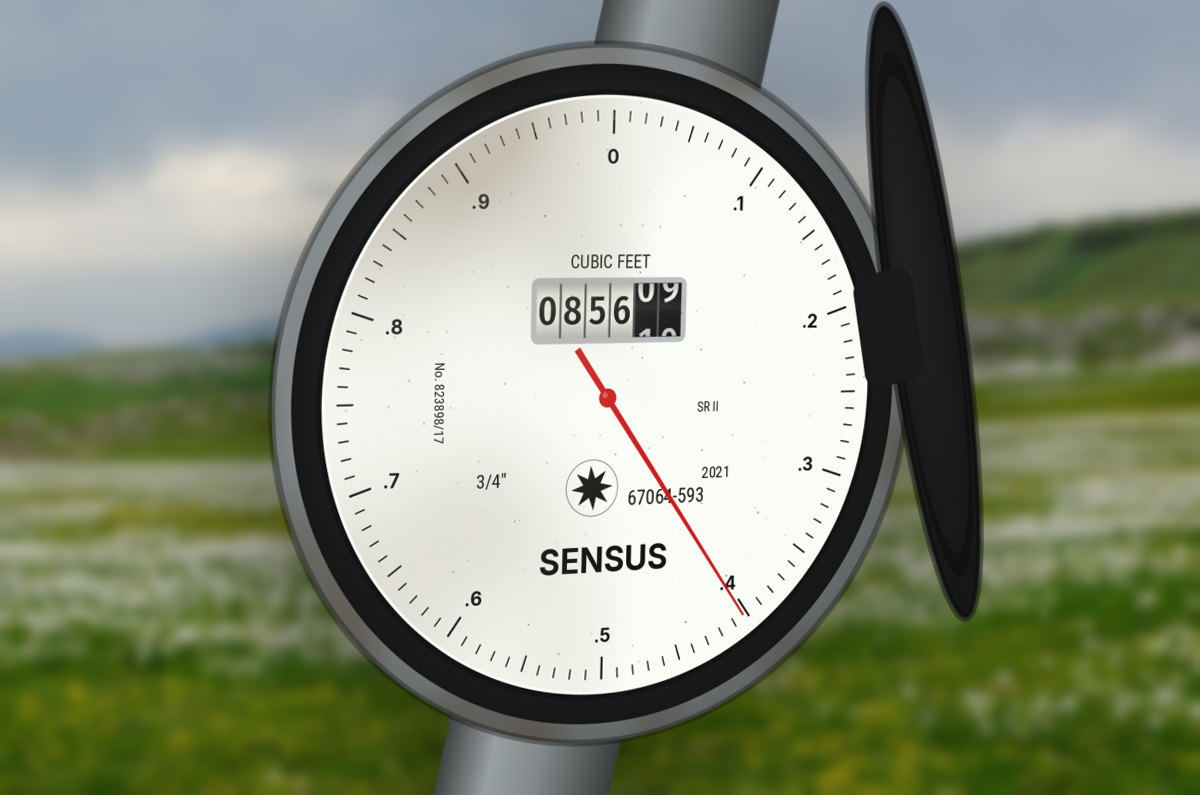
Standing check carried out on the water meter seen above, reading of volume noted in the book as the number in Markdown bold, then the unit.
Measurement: **85609.40** ft³
